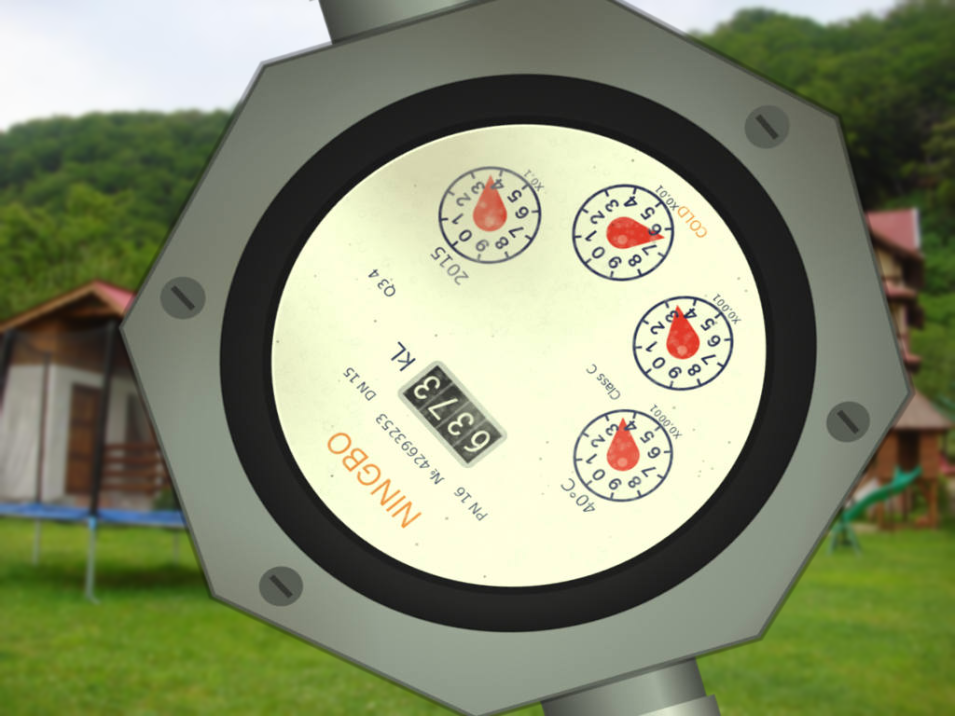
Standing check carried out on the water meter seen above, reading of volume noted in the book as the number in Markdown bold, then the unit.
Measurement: **6373.3633** kL
